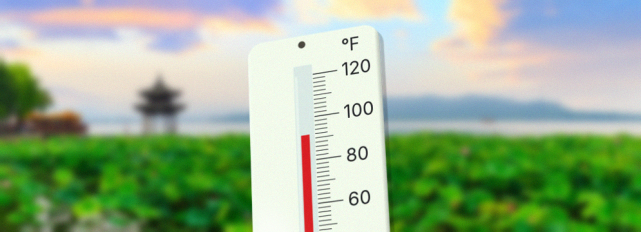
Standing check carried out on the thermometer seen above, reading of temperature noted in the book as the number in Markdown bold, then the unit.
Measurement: **92** °F
